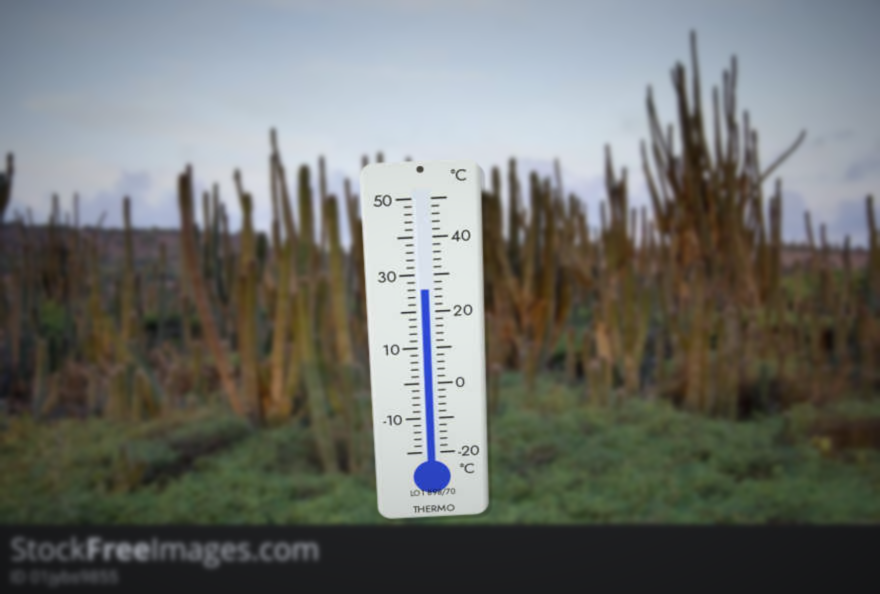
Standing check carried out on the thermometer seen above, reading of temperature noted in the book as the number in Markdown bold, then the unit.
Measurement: **26** °C
